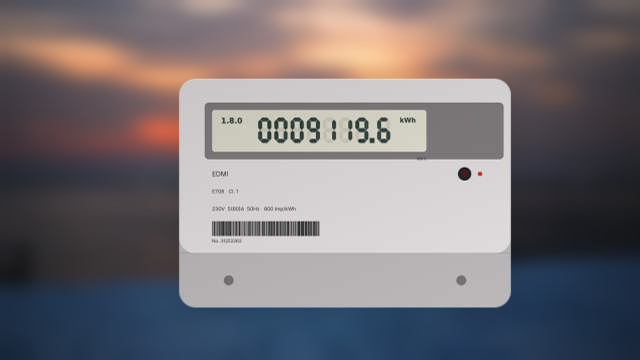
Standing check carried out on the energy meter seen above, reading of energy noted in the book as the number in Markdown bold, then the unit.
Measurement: **9119.6** kWh
